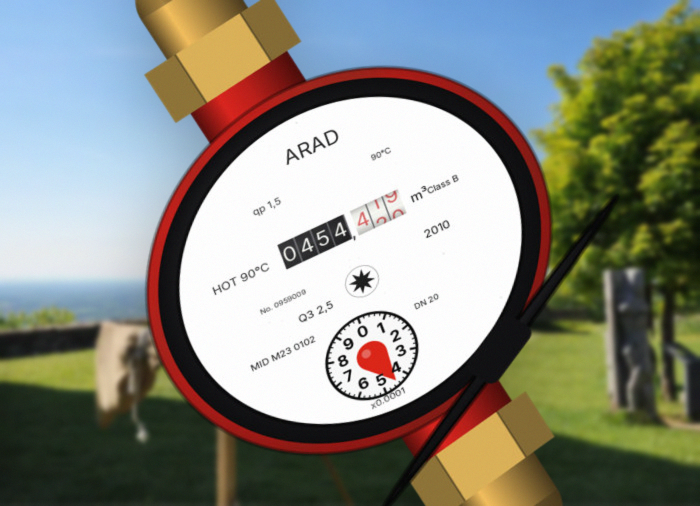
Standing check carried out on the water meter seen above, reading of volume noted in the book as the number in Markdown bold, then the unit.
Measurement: **454.4194** m³
